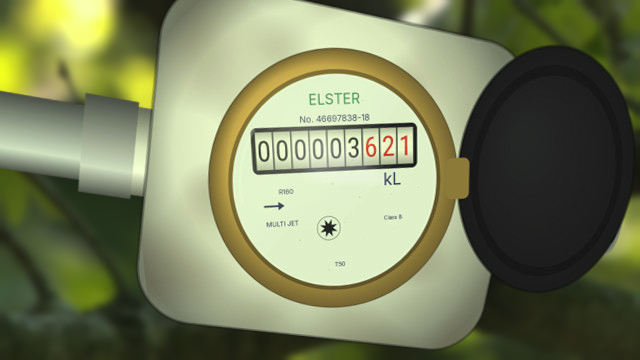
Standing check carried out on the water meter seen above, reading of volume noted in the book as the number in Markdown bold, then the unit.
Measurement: **3.621** kL
